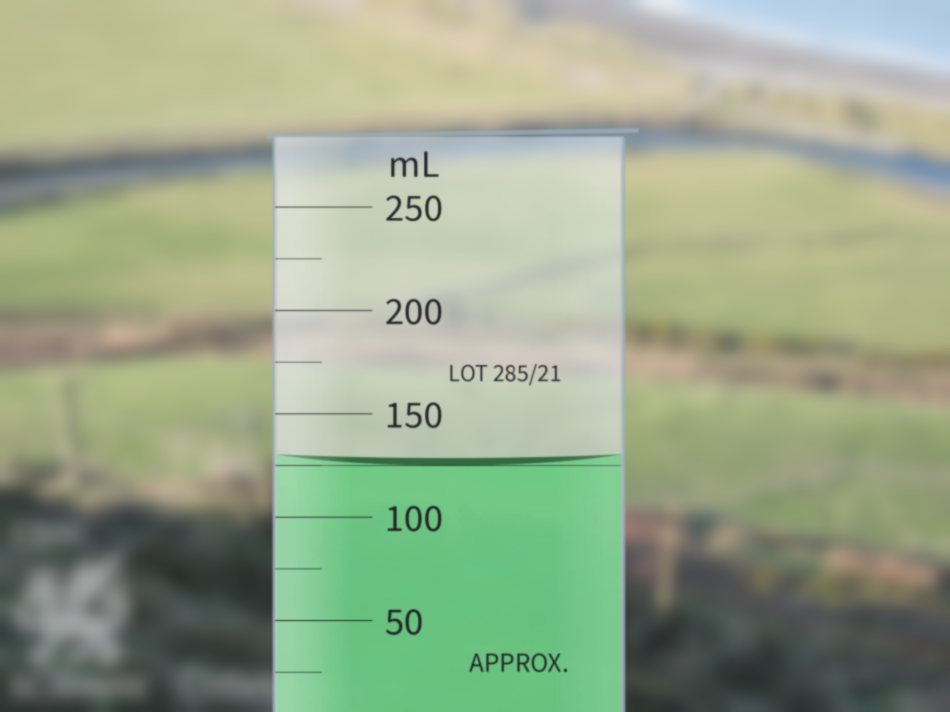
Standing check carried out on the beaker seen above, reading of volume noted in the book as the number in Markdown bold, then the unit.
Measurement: **125** mL
